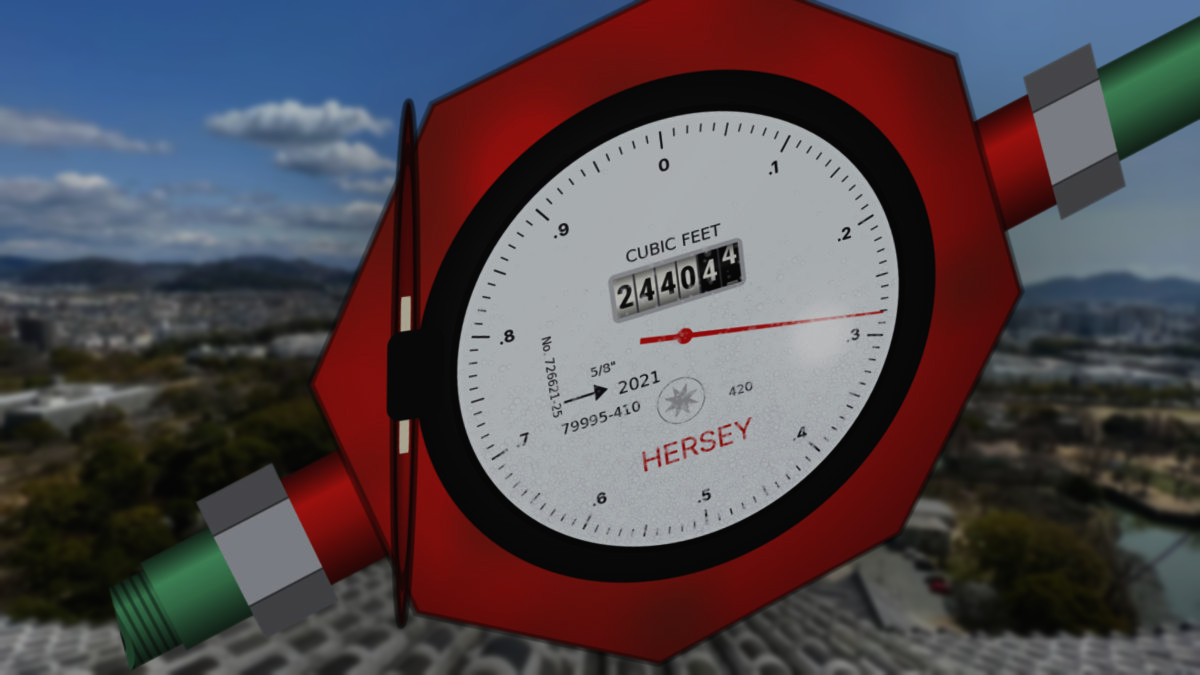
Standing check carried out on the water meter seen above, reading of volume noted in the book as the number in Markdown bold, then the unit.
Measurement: **244044.28** ft³
